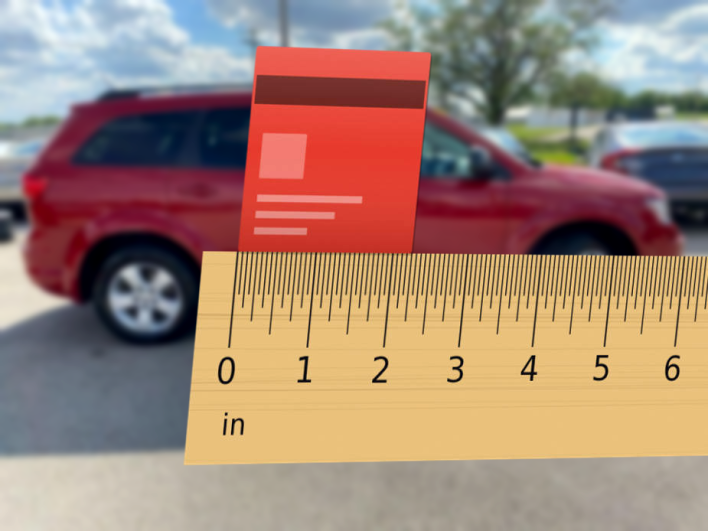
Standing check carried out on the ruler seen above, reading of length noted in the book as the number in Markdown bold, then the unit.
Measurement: **2.25** in
